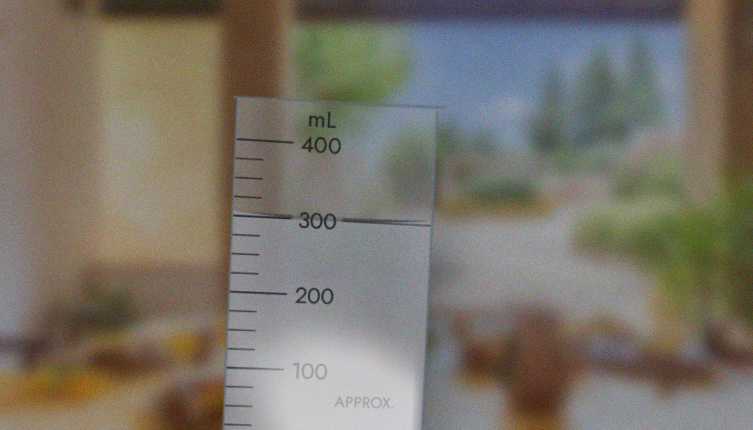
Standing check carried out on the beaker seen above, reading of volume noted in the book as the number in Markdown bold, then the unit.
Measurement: **300** mL
